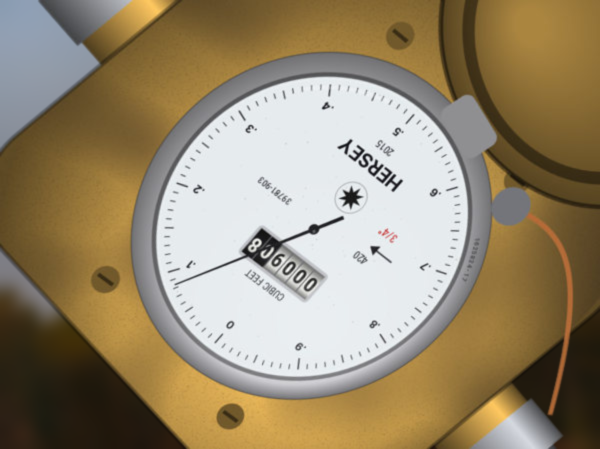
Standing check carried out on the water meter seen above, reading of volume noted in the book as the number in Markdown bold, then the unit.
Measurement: **908.08** ft³
